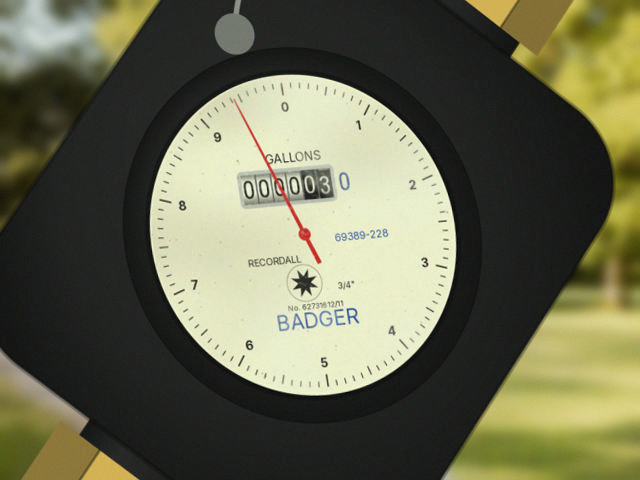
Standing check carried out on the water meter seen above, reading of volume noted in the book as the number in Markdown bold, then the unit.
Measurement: **29.4** gal
